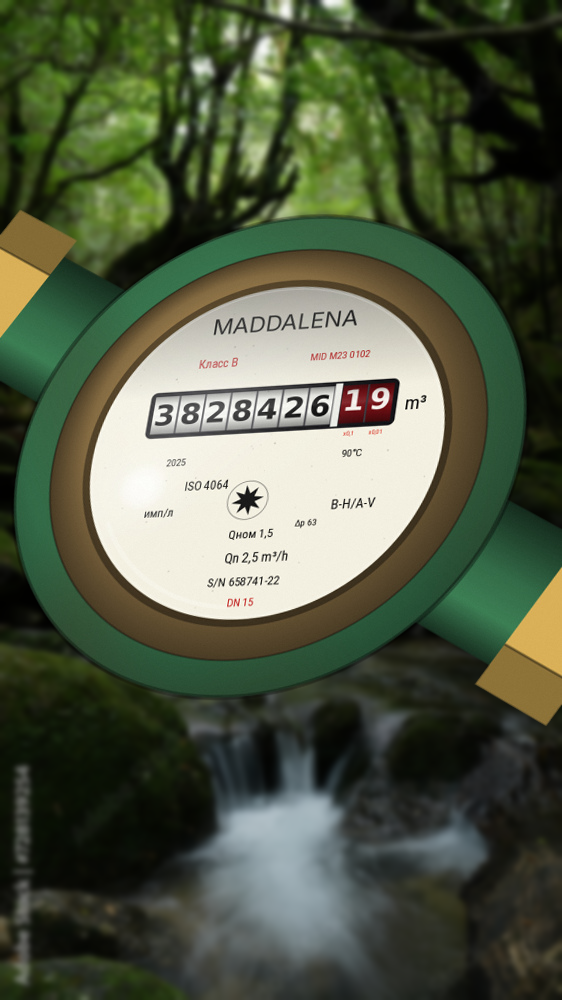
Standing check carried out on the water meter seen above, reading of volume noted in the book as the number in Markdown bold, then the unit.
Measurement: **3828426.19** m³
